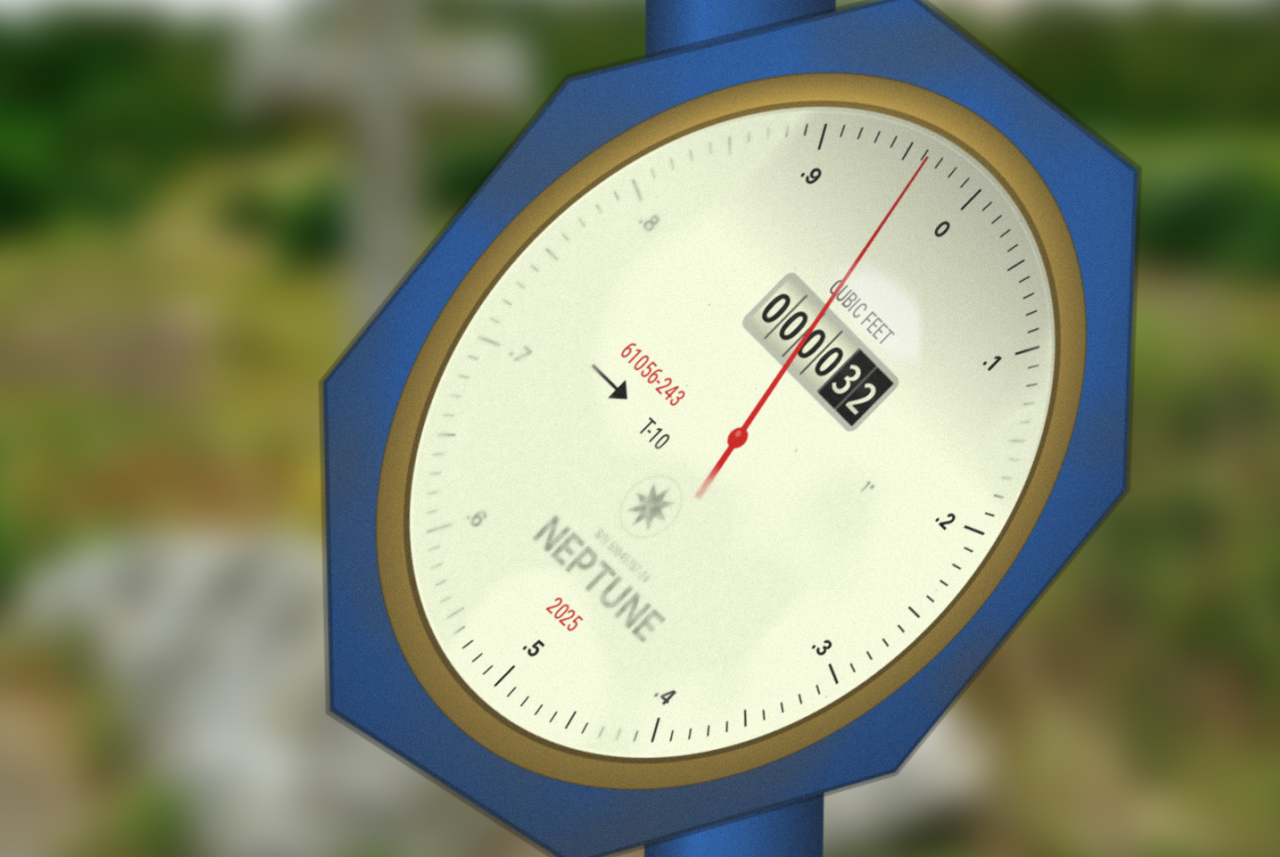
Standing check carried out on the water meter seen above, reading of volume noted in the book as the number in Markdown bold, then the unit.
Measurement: **31.96** ft³
